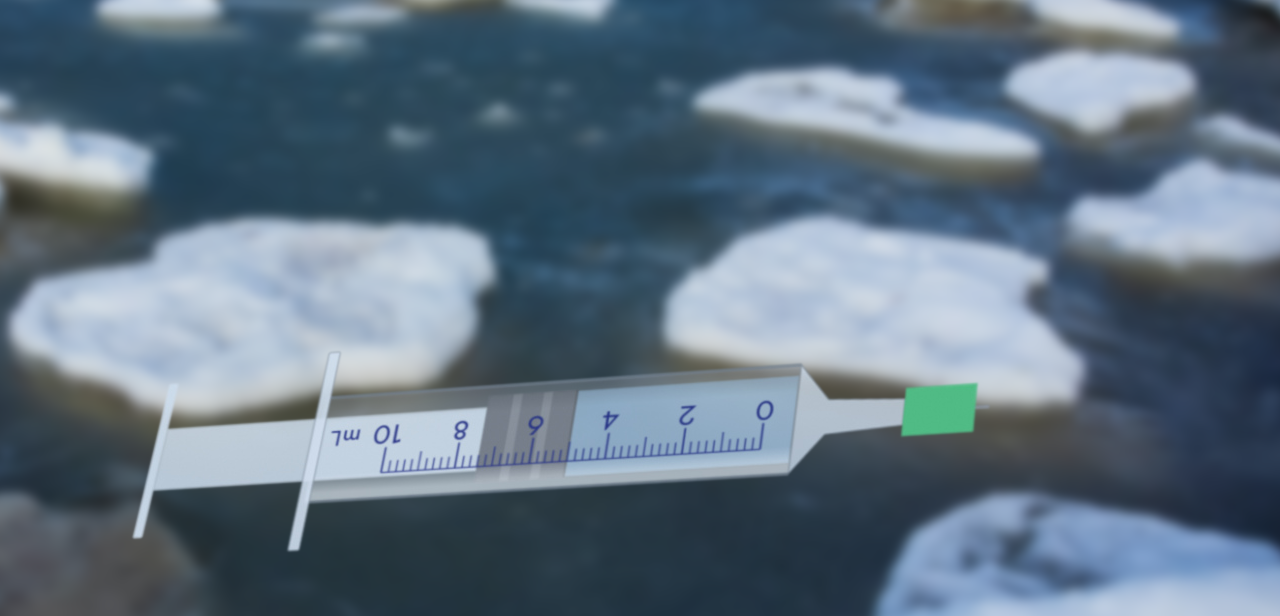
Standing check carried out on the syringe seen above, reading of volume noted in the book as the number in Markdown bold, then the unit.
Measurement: **5** mL
